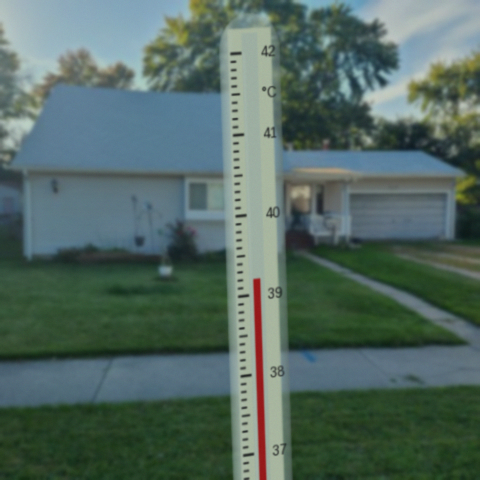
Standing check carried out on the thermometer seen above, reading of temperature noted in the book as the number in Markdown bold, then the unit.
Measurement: **39.2** °C
